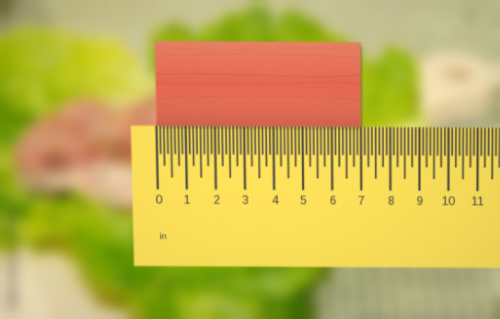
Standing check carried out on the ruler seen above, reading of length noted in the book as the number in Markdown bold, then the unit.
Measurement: **7** in
